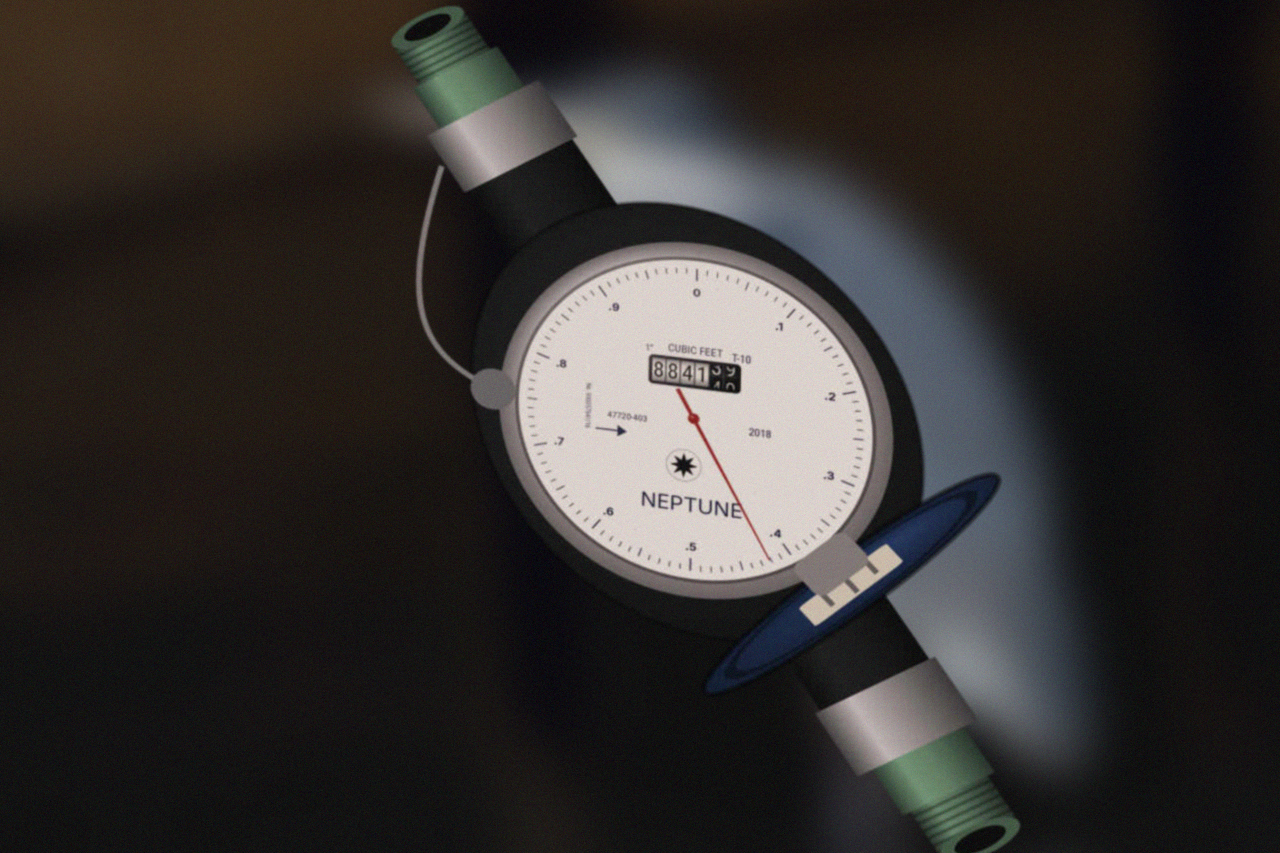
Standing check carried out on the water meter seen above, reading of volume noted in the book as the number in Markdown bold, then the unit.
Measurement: **884139.42** ft³
